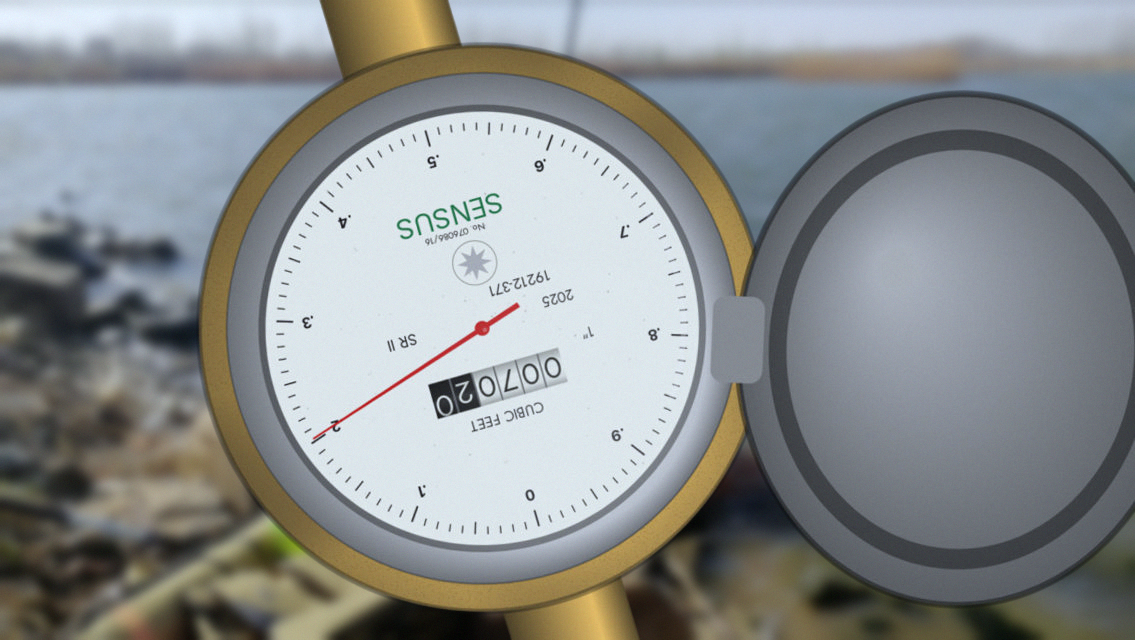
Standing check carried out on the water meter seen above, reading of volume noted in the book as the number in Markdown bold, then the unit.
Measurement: **7020.20** ft³
